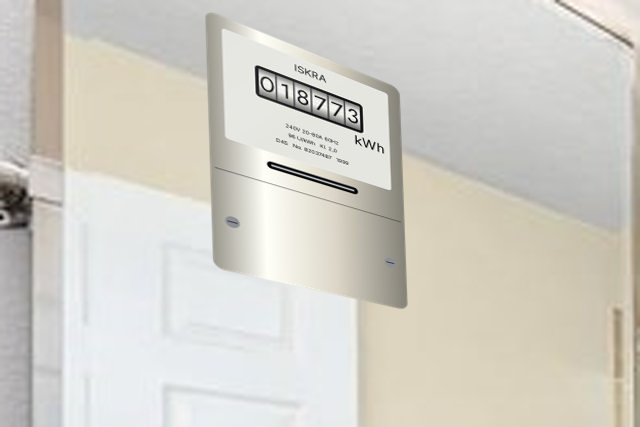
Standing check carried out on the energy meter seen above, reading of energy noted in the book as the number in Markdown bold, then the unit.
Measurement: **18773** kWh
